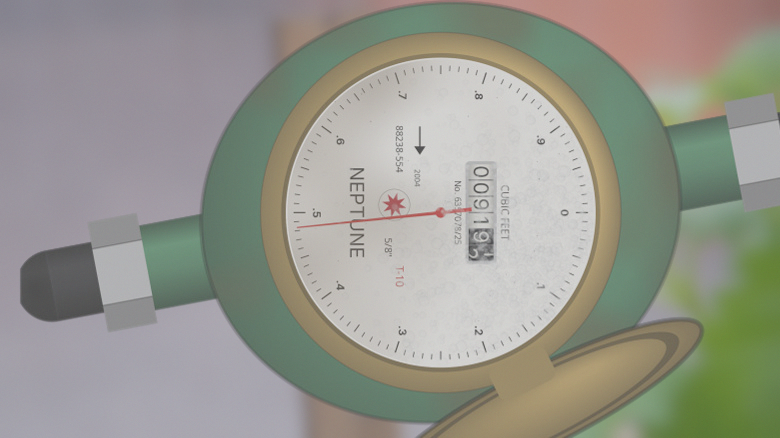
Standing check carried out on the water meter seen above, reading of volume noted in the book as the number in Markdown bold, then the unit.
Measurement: **9191.48** ft³
